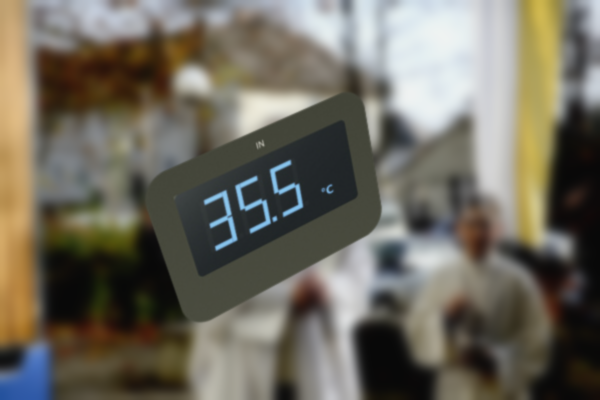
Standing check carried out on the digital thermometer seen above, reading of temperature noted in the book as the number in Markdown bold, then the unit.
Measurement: **35.5** °C
